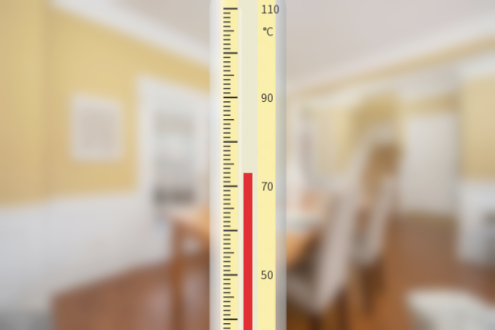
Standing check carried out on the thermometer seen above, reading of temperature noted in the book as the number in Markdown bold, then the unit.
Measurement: **73** °C
